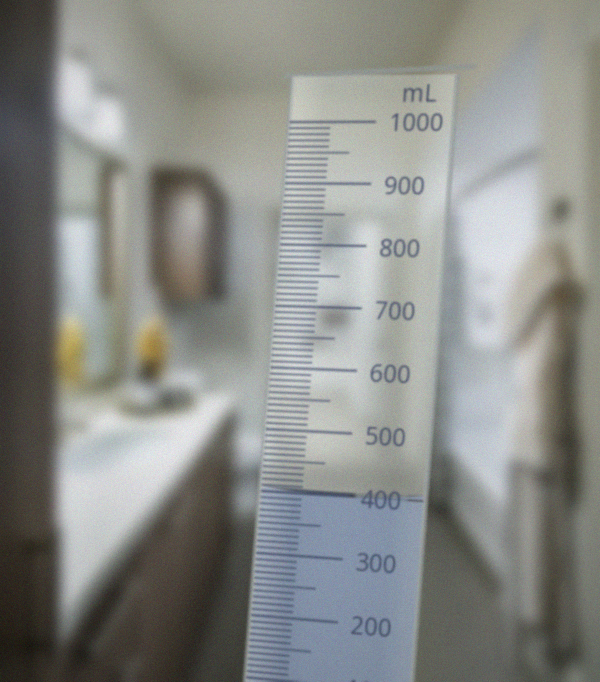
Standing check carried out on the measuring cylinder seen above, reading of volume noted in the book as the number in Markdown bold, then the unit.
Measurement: **400** mL
